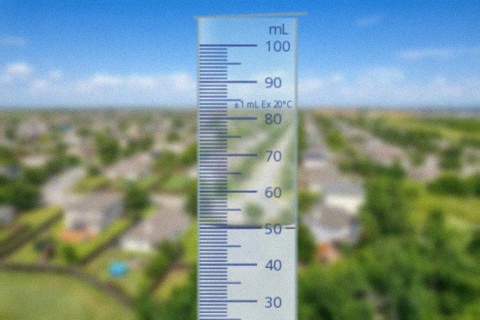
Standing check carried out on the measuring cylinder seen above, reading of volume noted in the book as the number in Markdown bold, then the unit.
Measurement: **50** mL
